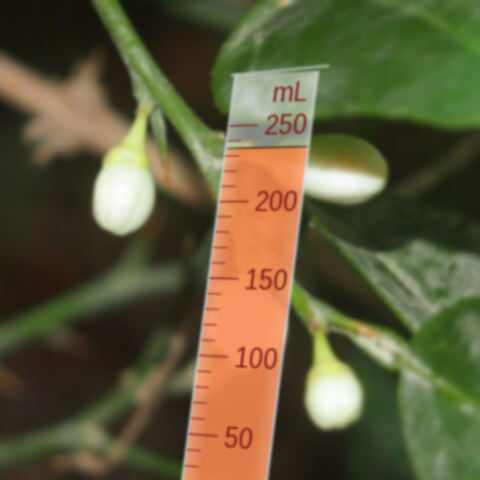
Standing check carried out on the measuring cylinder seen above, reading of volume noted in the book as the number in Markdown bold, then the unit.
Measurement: **235** mL
